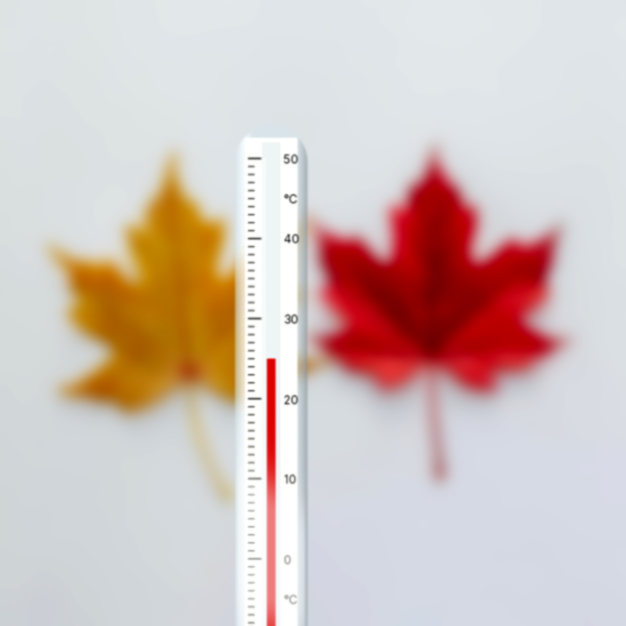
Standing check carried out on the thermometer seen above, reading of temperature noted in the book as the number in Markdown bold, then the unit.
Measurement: **25** °C
